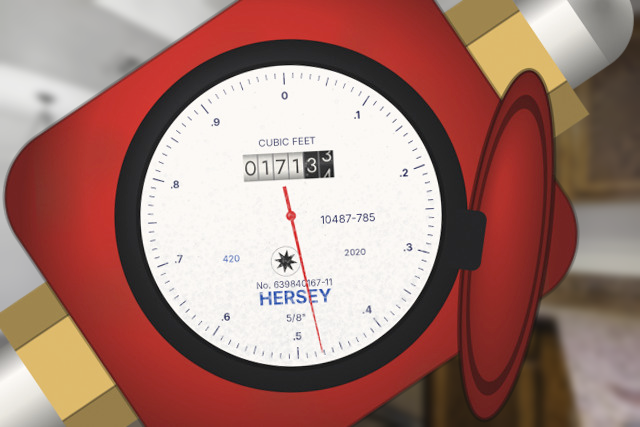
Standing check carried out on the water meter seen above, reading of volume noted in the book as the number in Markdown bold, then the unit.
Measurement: **17133.47** ft³
